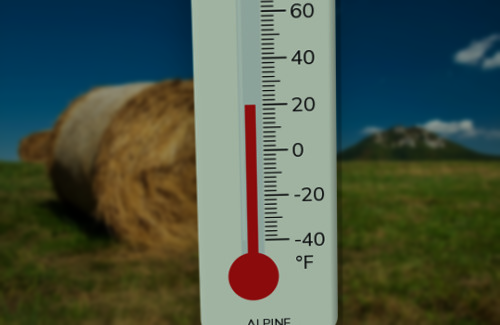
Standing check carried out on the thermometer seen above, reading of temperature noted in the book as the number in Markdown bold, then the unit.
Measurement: **20** °F
